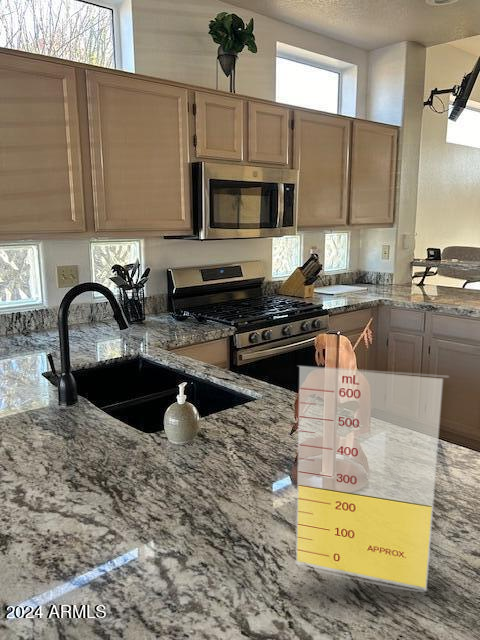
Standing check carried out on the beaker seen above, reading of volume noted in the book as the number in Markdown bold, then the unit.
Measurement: **250** mL
